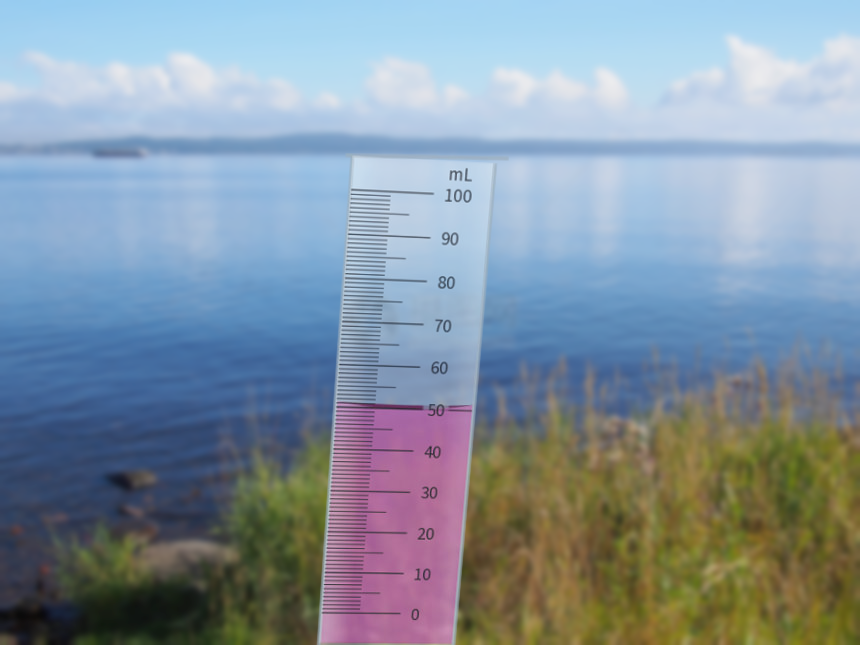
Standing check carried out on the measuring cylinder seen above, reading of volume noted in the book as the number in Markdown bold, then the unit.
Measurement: **50** mL
